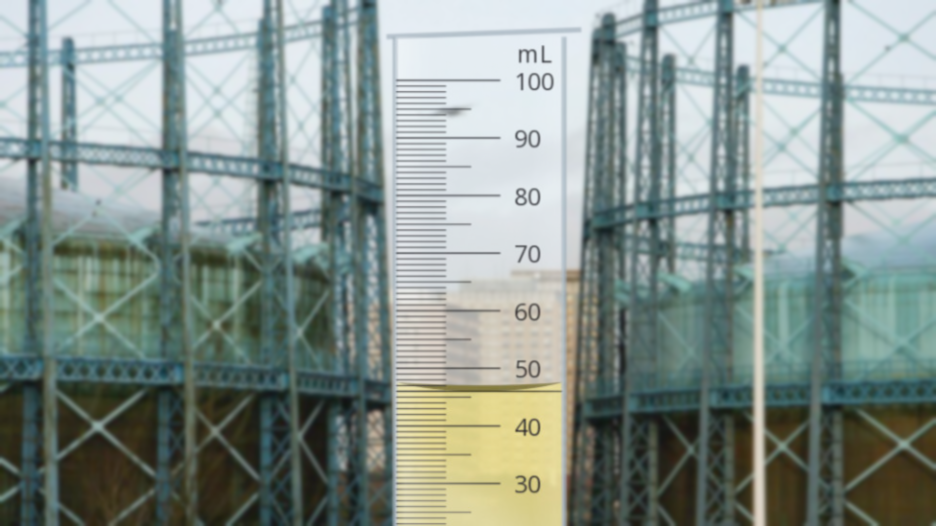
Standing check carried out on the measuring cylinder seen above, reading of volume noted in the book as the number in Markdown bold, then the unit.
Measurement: **46** mL
